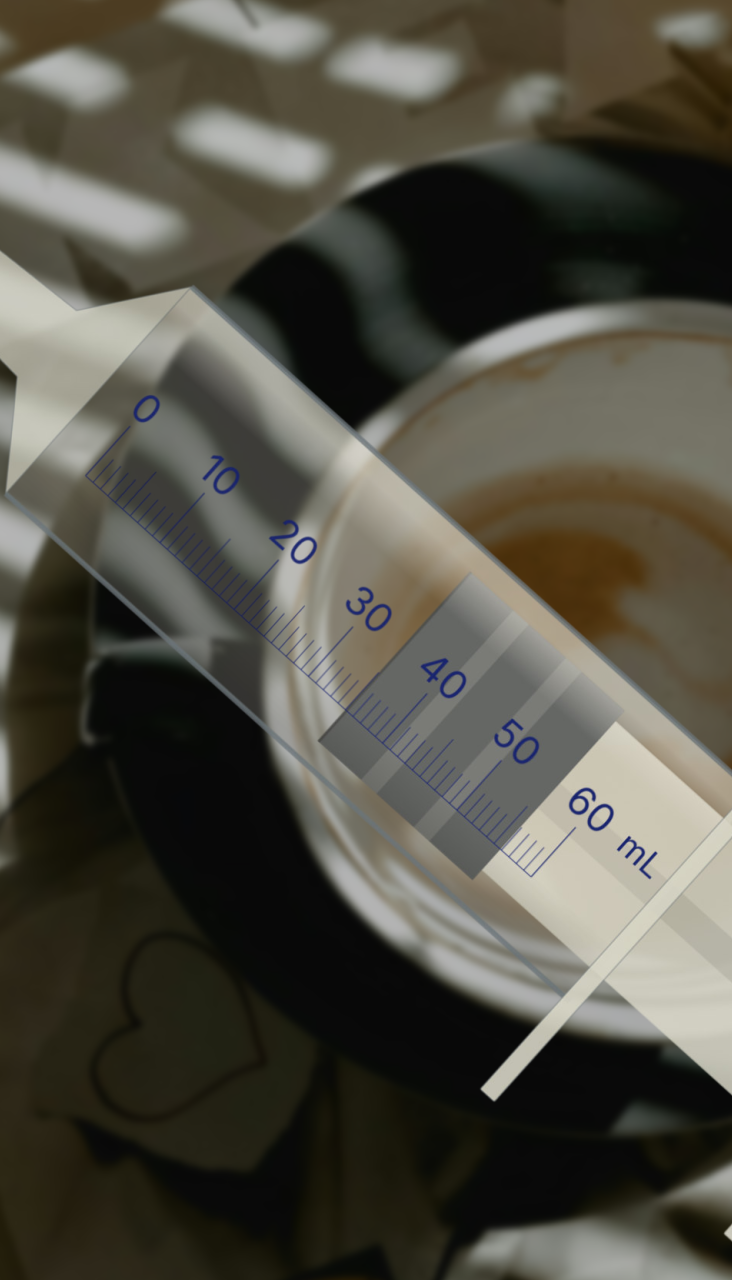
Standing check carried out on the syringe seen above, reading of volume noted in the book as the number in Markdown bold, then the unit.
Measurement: **35** mL
